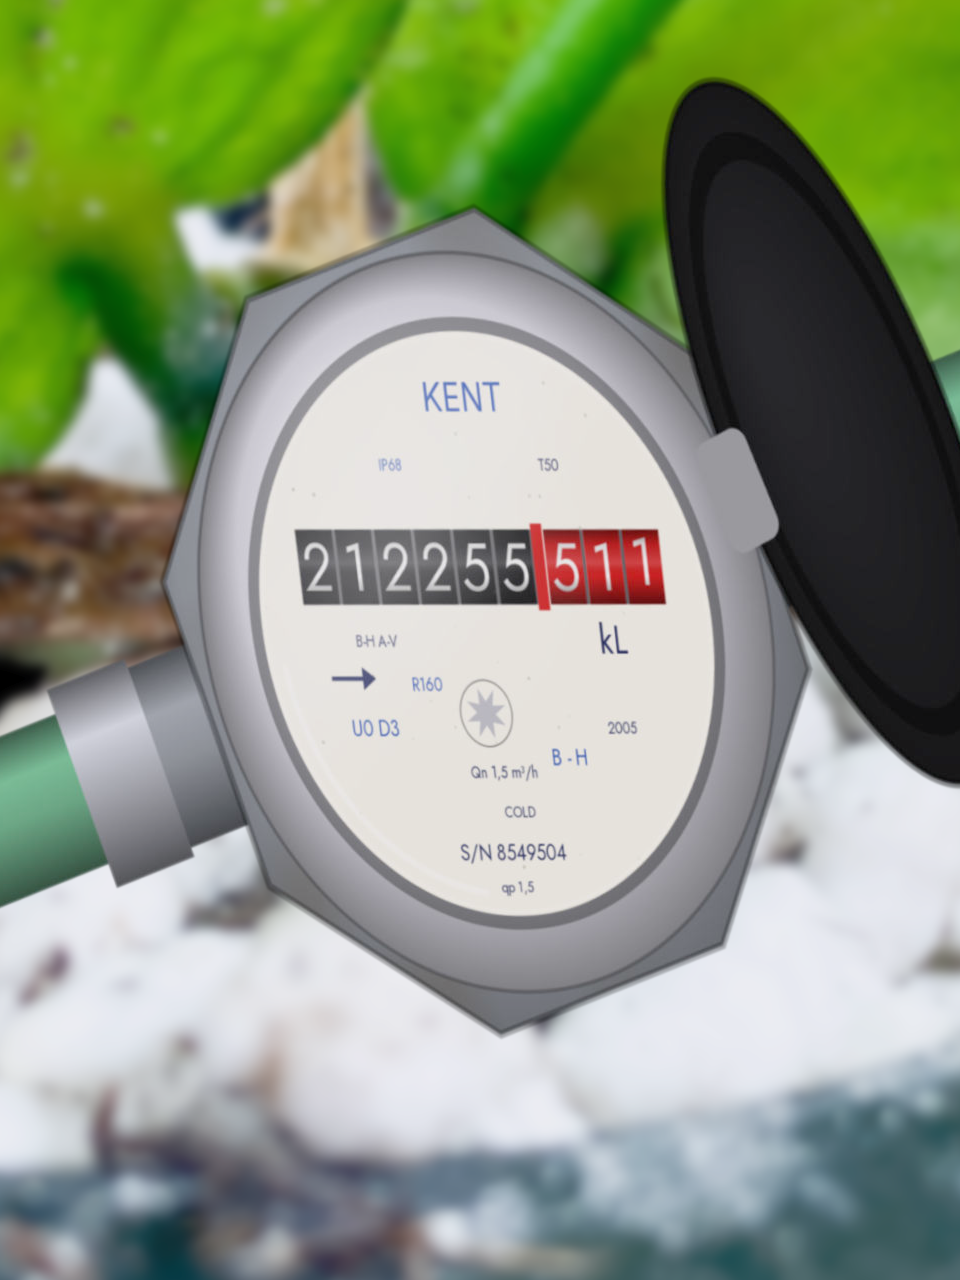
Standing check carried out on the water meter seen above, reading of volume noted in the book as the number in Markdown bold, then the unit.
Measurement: **212255.511** kL
